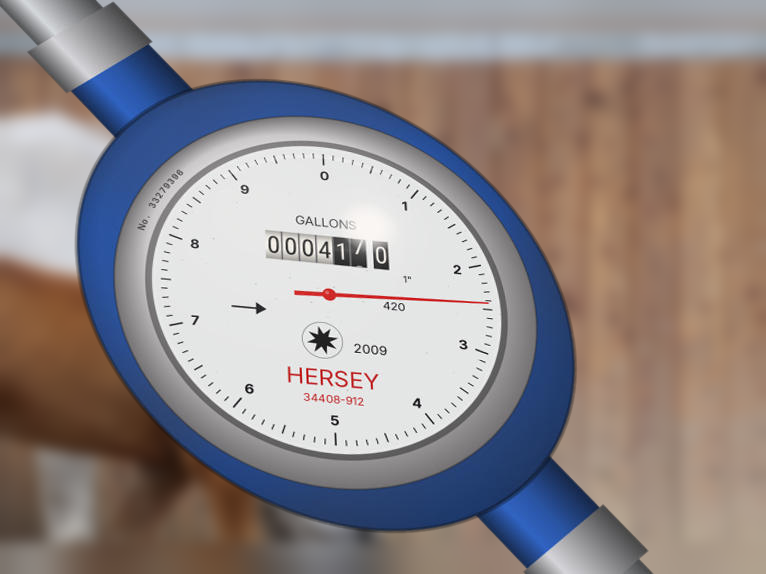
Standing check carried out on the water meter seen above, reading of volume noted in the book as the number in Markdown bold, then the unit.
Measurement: **4172.4** gal
